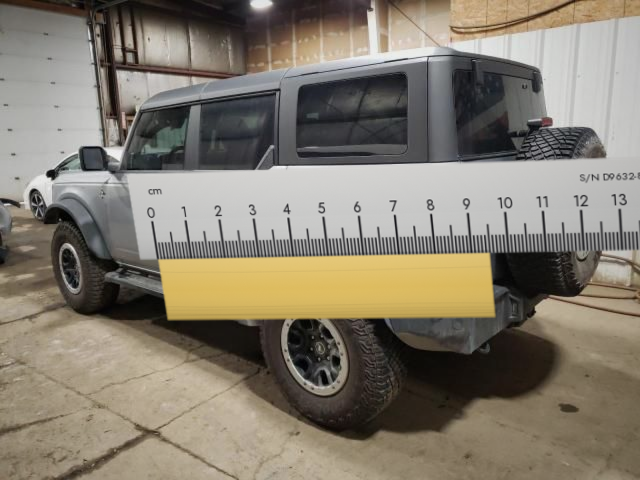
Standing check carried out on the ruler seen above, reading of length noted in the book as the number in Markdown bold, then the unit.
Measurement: **9.5** cm
